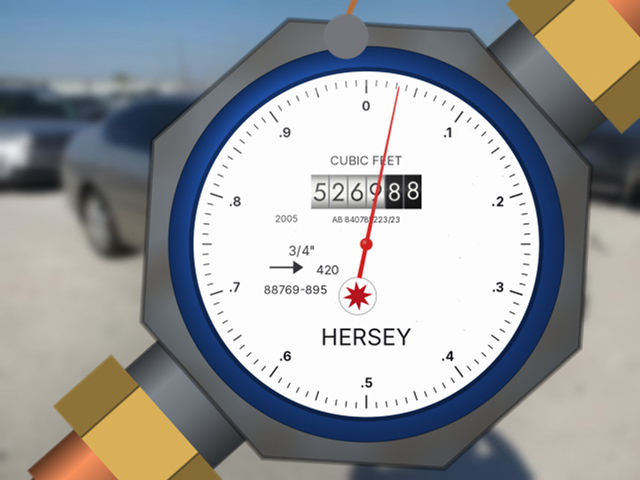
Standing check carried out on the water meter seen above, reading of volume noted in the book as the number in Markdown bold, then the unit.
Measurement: **526988.03** ft³
